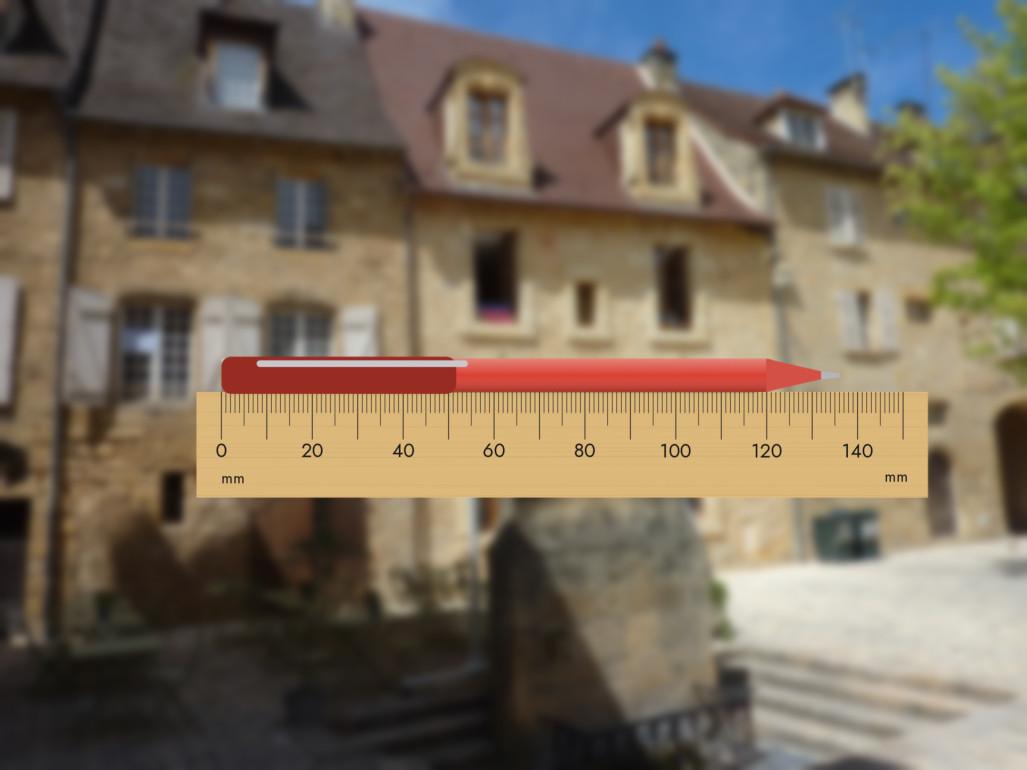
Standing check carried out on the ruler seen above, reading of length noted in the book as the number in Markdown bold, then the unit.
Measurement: **136** mm
